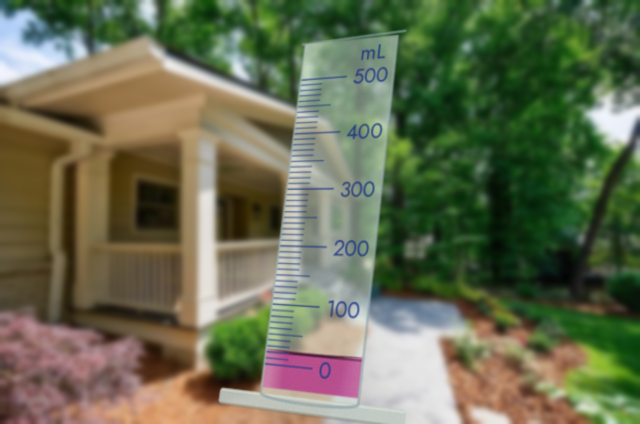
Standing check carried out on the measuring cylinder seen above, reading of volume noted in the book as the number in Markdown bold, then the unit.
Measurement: **20** mL
